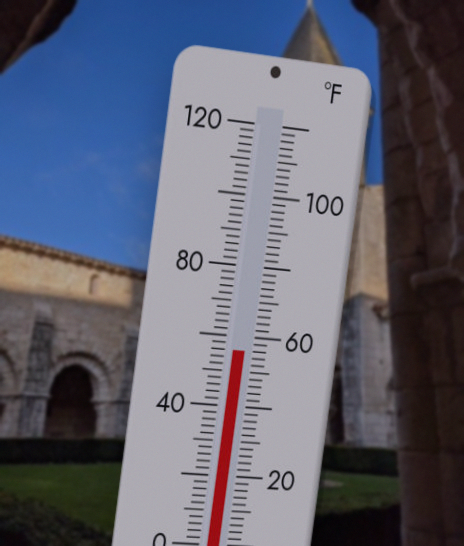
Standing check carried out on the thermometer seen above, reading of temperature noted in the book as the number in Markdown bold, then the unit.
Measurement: **56** °F
